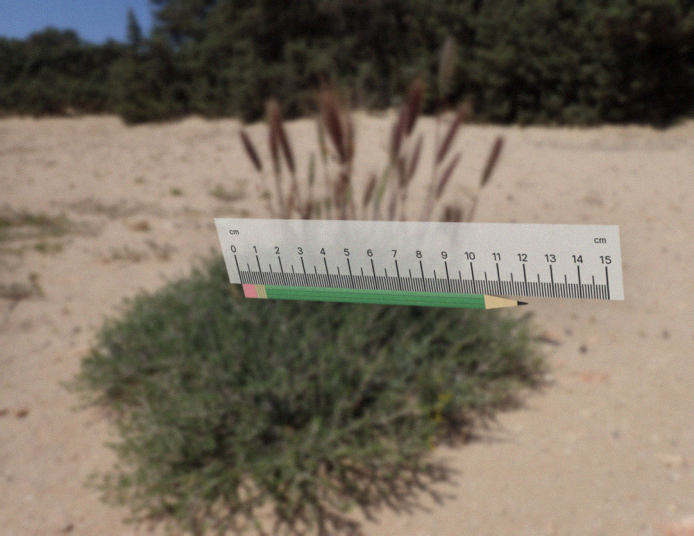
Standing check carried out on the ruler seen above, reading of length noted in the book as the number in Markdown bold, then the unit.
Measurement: **12** cm
